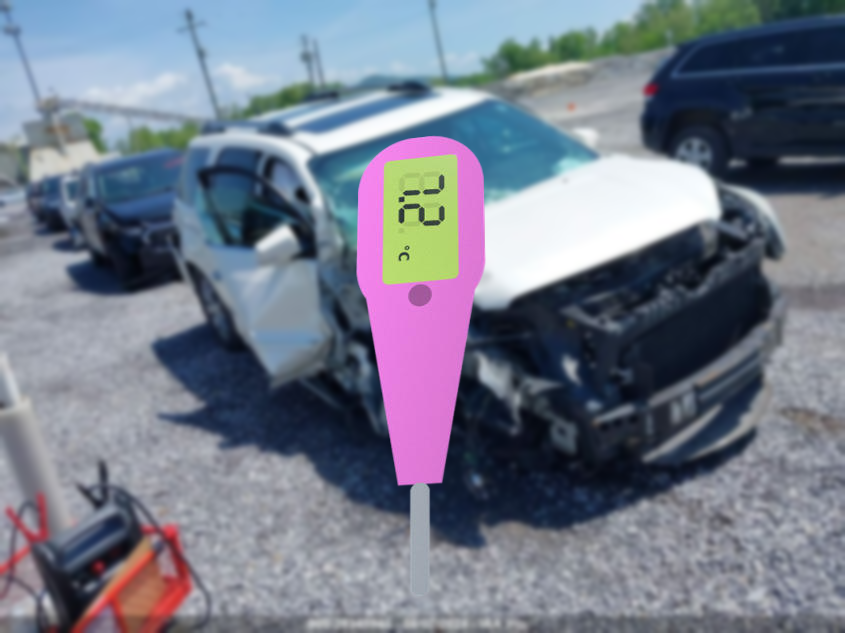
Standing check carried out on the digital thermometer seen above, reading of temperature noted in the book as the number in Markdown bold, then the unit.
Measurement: **7.2** °C
